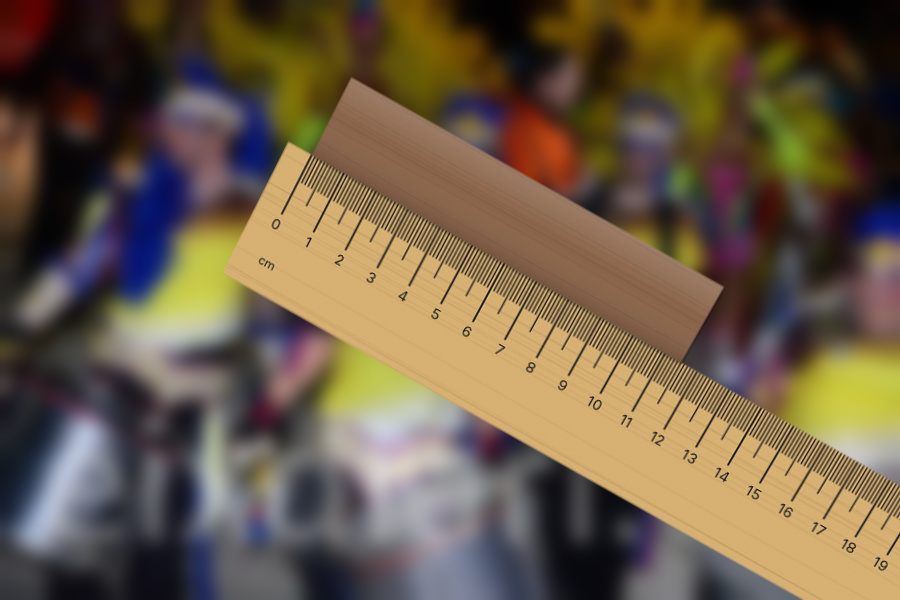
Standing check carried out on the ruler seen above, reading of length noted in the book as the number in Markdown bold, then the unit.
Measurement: **11.5** cm
